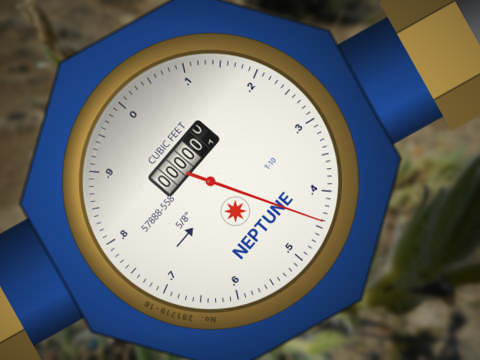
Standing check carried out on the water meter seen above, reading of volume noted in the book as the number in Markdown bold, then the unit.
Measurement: **0.44** ft³
